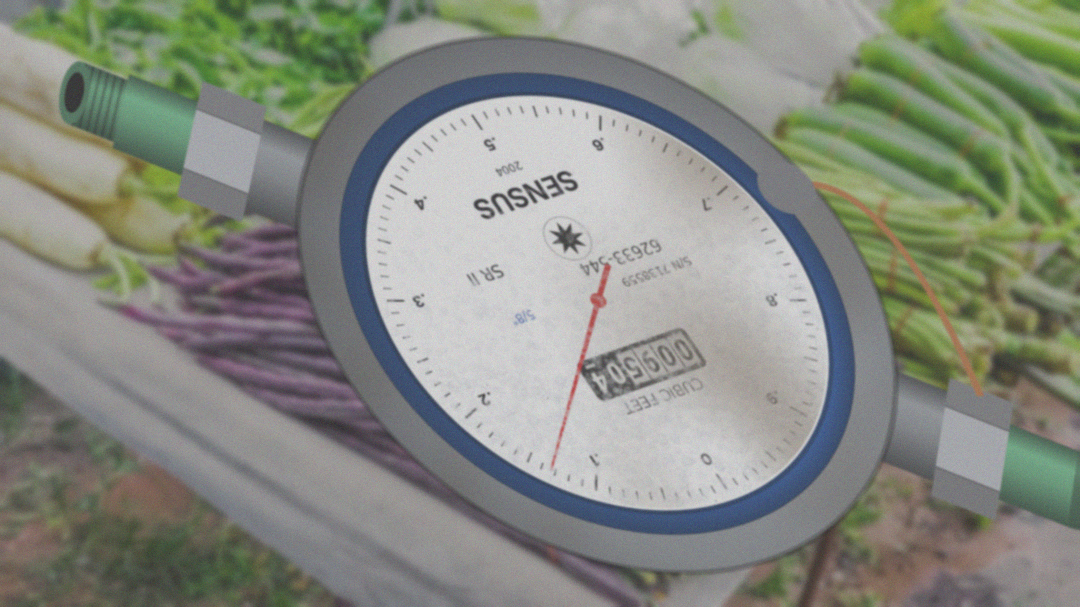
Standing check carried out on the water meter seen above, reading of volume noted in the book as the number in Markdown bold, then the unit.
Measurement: **9504.13** ft³
